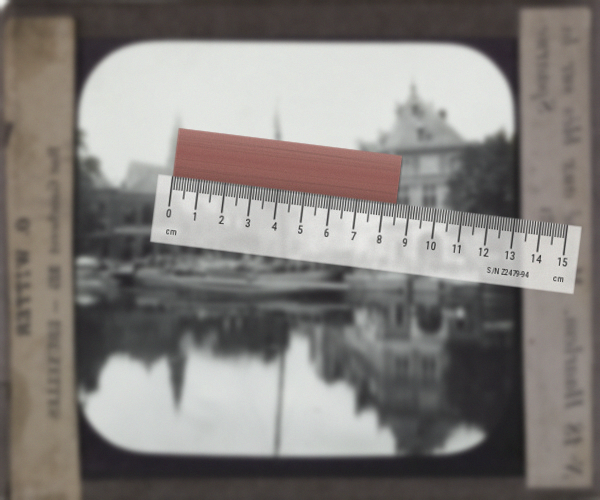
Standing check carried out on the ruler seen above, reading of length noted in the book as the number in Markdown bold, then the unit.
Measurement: **8.5** cm
